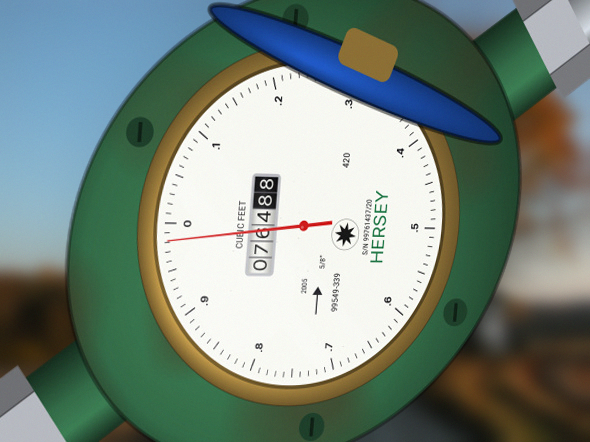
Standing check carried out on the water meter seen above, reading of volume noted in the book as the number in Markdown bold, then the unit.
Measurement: **76487.98** ft³
